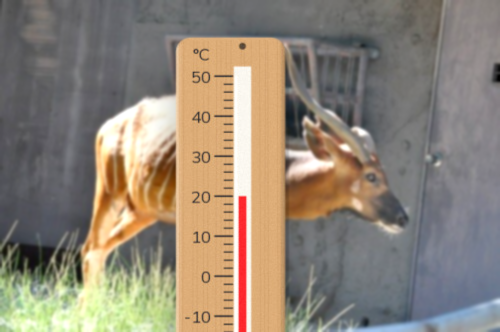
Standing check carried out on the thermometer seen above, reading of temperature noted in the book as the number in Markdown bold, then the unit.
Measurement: **20** °C
